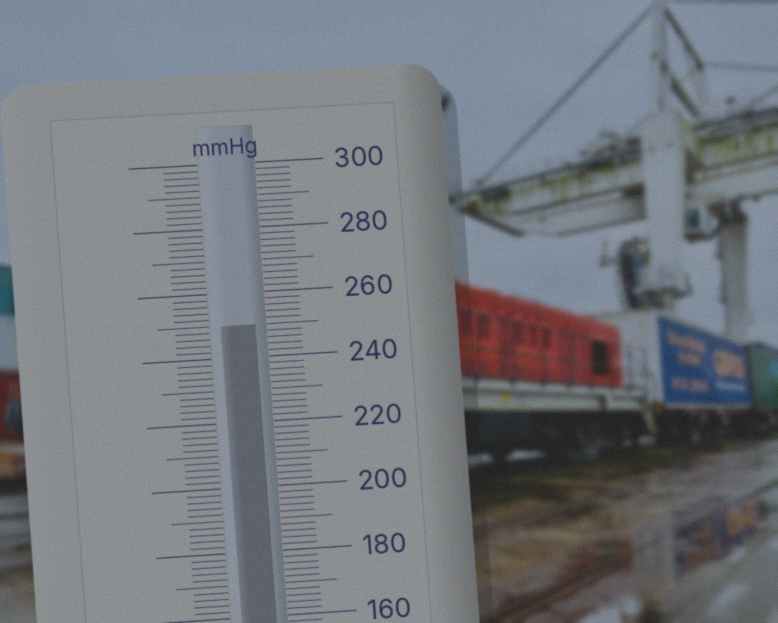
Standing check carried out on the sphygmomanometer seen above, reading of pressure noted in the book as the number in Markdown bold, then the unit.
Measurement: **250** mmHg
